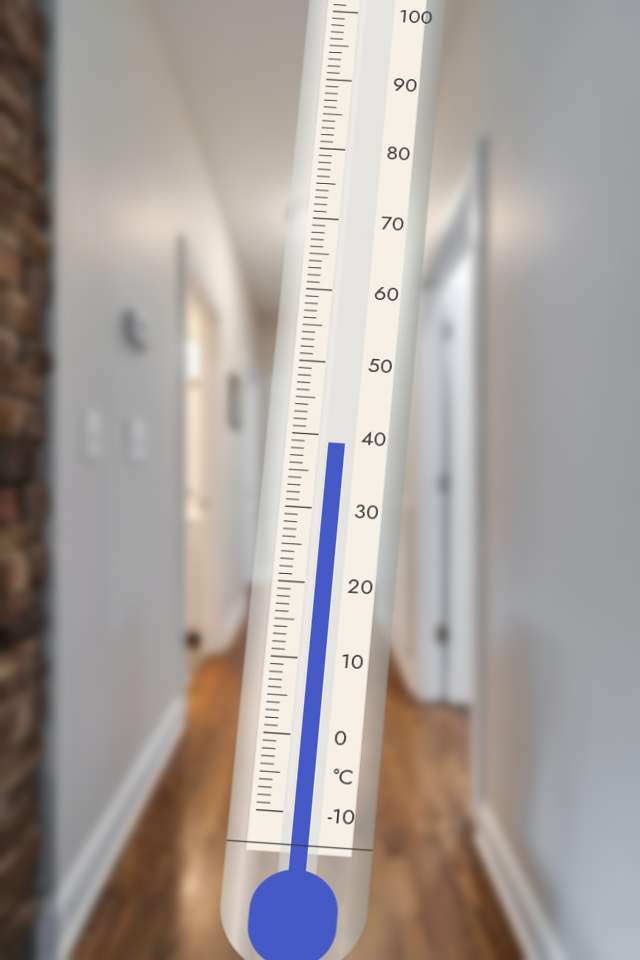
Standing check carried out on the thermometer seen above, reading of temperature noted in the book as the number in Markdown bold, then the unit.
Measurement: **39** °C
